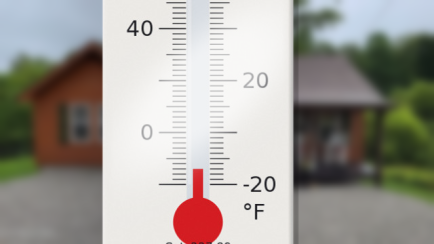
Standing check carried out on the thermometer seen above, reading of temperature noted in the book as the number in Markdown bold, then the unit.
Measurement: **-14** °F
